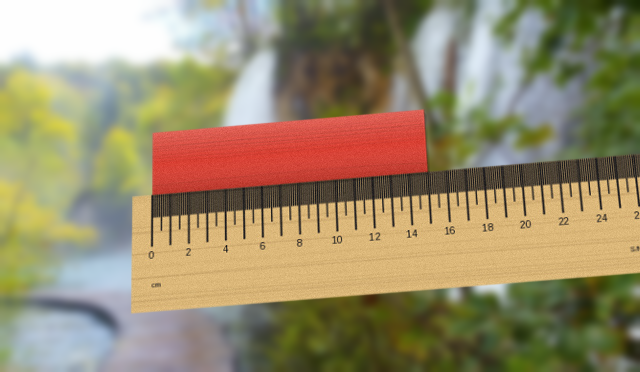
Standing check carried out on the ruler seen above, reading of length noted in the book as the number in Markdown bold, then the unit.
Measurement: **15** cm
